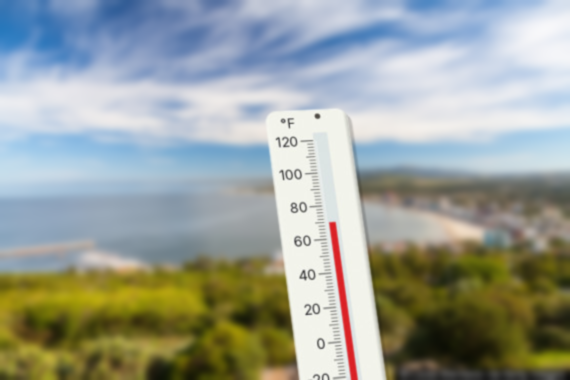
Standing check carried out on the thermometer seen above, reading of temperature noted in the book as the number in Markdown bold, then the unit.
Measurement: **70** °F
